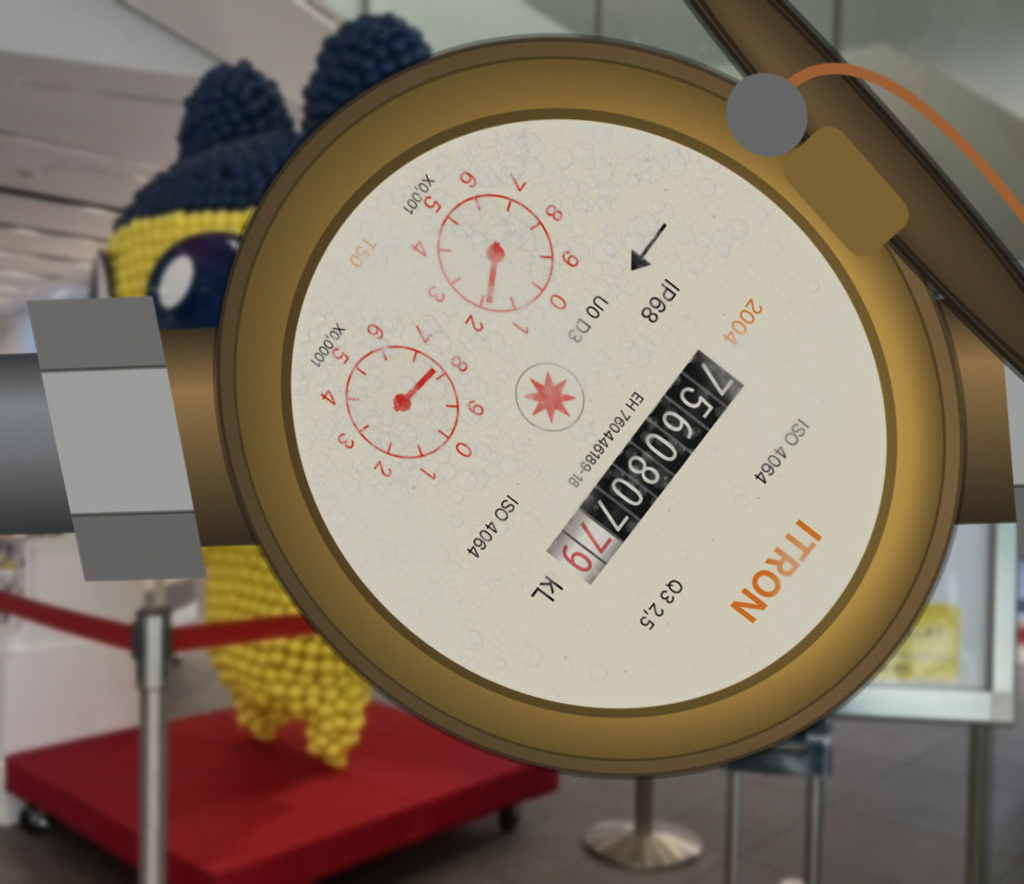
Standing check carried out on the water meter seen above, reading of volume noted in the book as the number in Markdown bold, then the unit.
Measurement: **7560807.7917** kL
